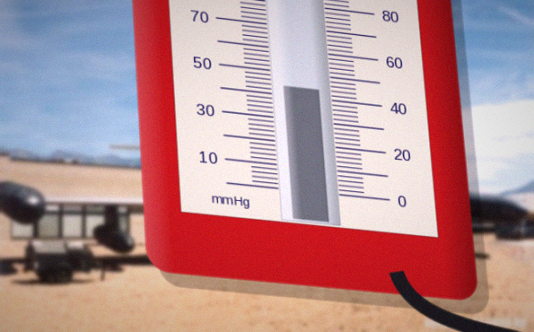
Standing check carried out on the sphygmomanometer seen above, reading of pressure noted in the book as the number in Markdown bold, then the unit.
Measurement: **44** mmHg
